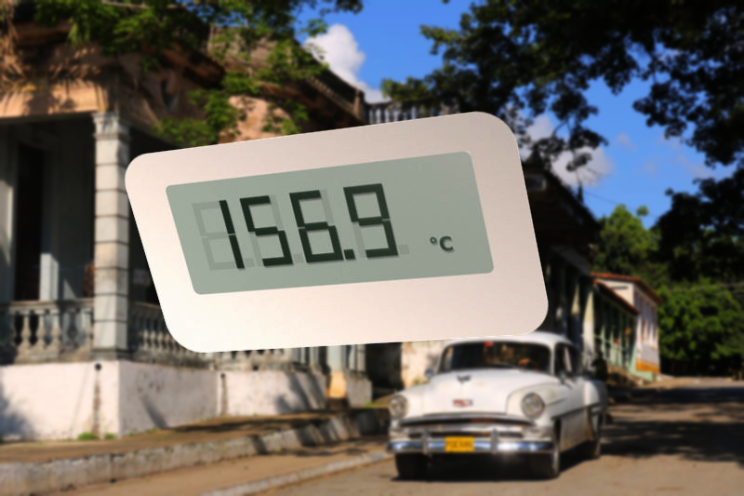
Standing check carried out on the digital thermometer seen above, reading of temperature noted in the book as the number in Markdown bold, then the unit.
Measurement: **156.9** °C
